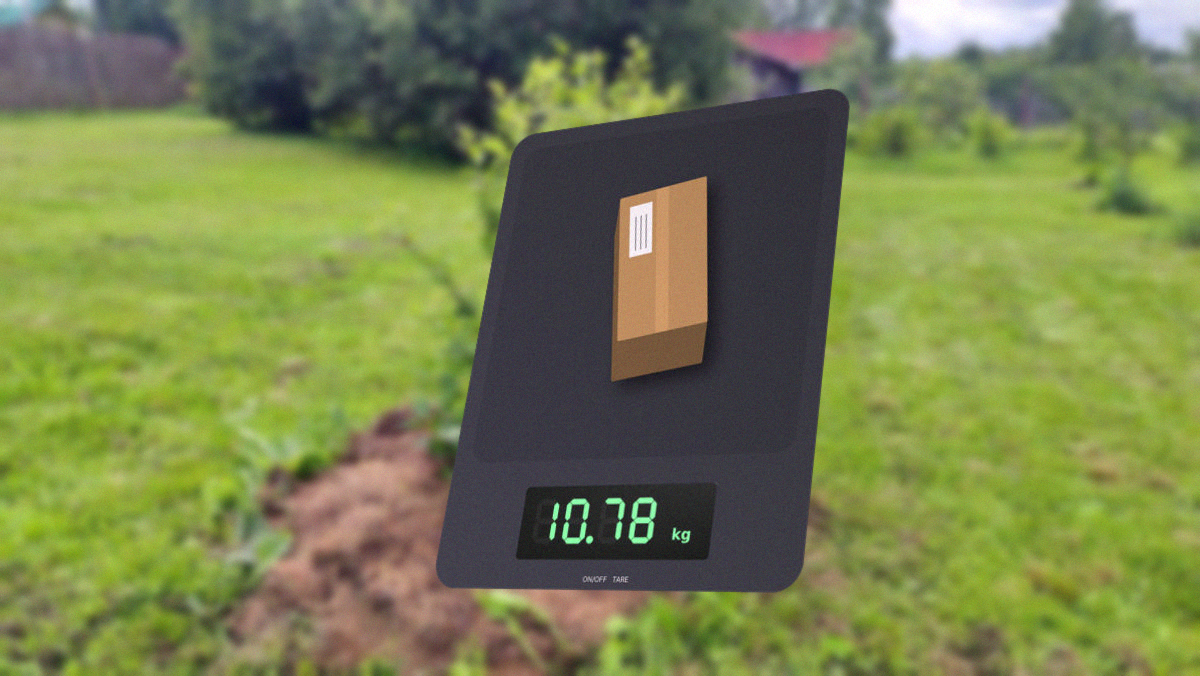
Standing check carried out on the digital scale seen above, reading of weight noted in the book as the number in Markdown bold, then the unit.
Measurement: **10.78** kg
